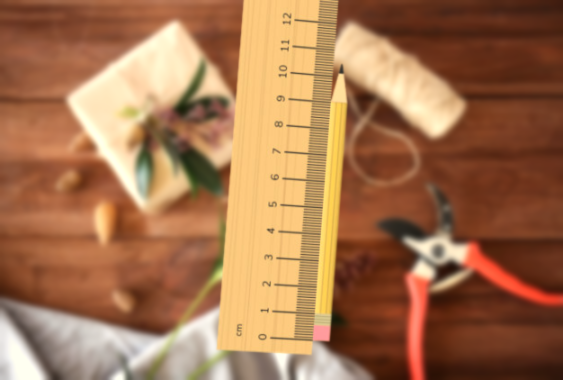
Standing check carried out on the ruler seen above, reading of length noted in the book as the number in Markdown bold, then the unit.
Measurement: **10.5** cm
